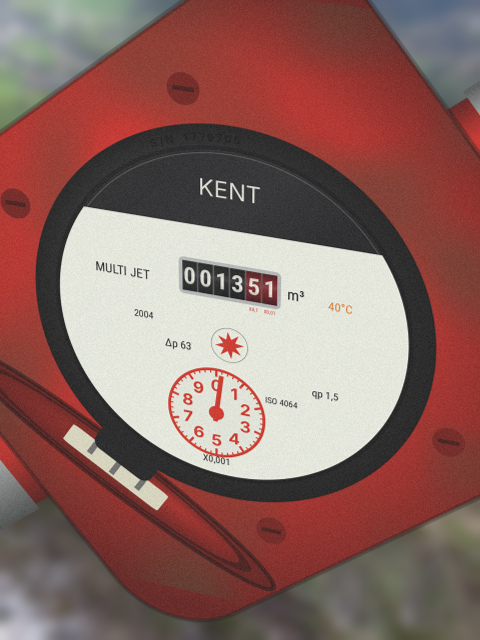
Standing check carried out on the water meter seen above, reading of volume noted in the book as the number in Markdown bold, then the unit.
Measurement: **13.510** m³
